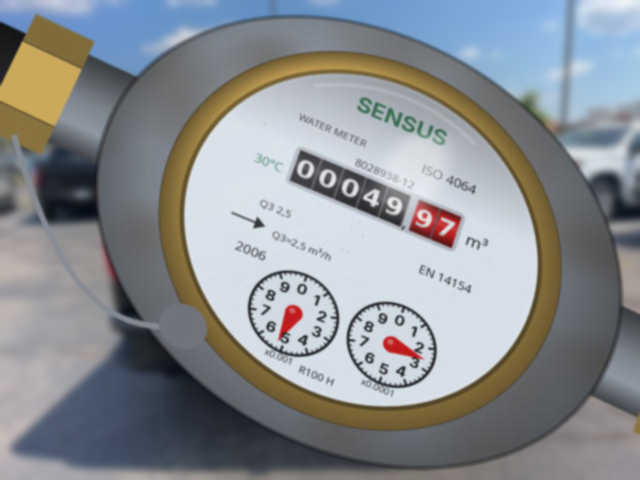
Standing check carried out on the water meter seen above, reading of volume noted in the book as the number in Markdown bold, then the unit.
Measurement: **49.9752** m³
